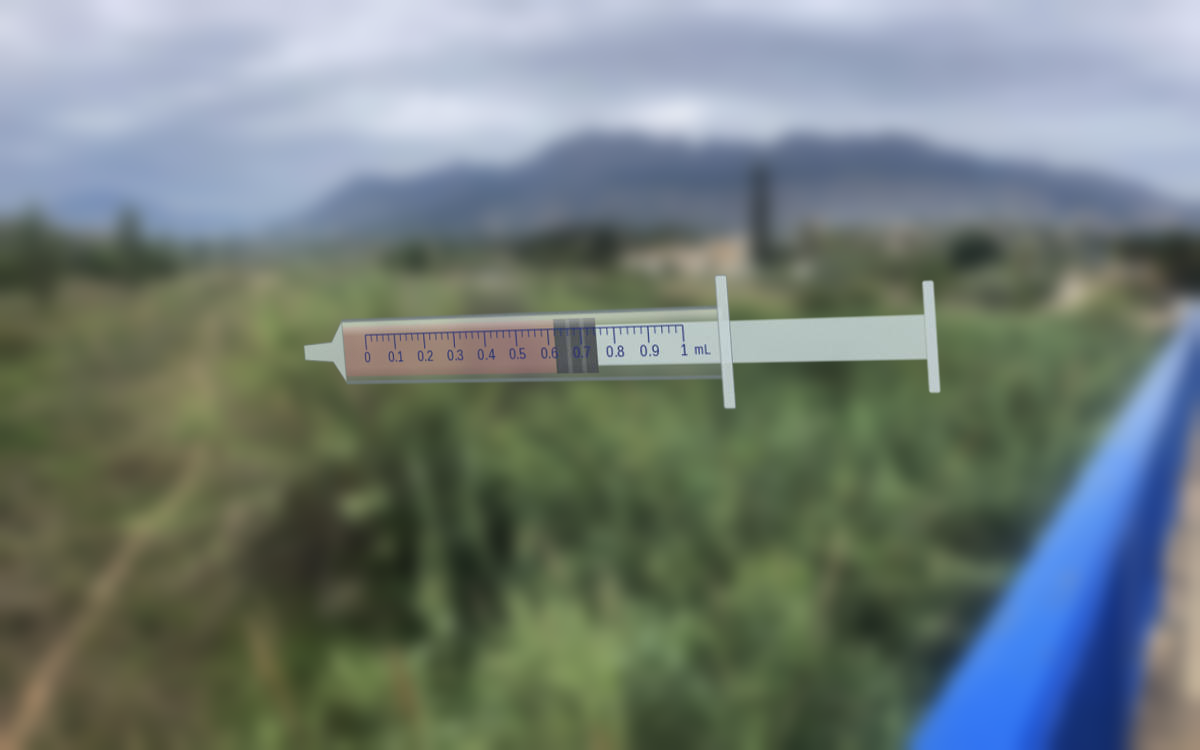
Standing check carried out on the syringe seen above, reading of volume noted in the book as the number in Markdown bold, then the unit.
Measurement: **0.62** mL
